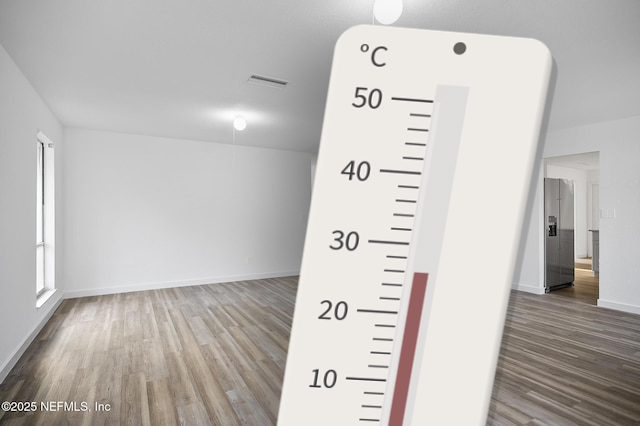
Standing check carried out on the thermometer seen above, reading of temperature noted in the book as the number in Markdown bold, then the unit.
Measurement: **26** °C
